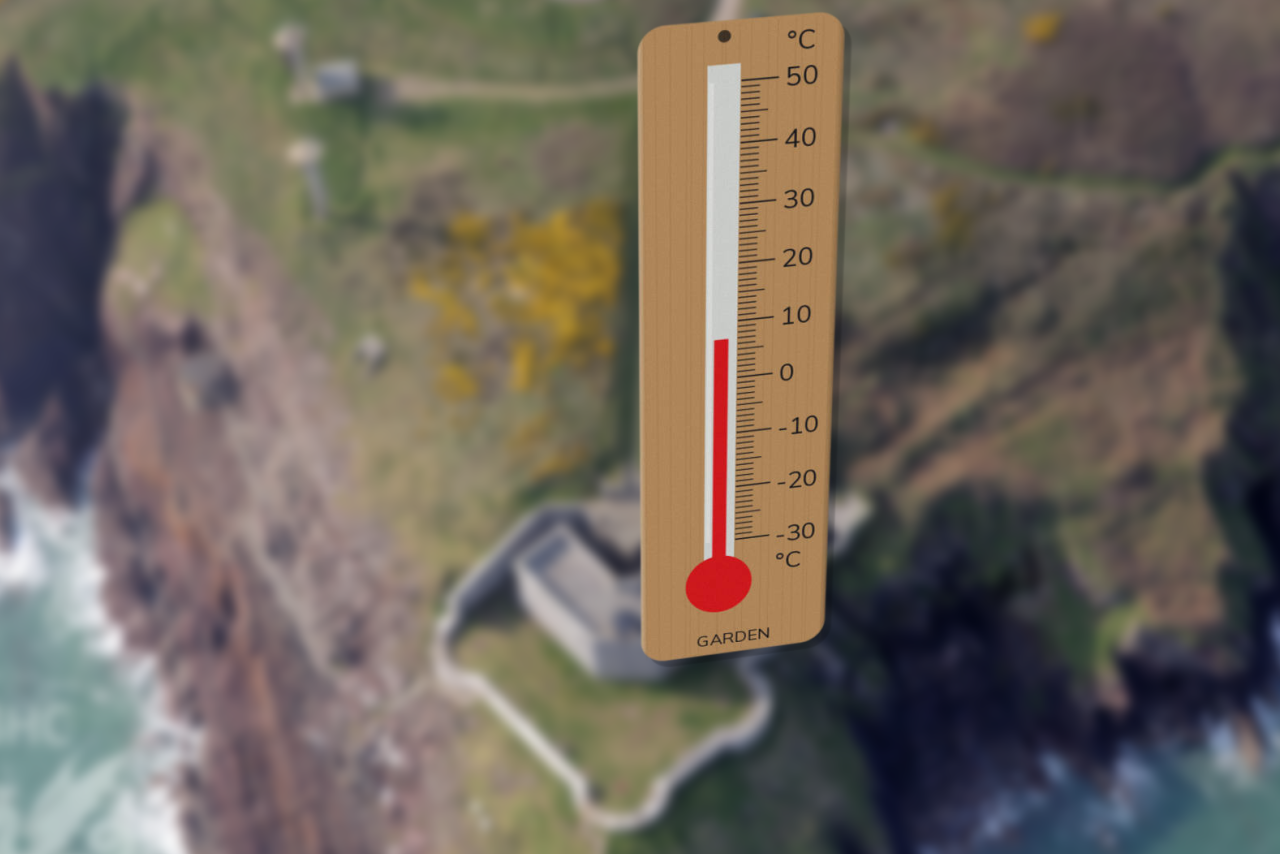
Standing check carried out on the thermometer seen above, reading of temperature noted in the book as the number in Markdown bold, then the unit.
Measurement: **7** °C
